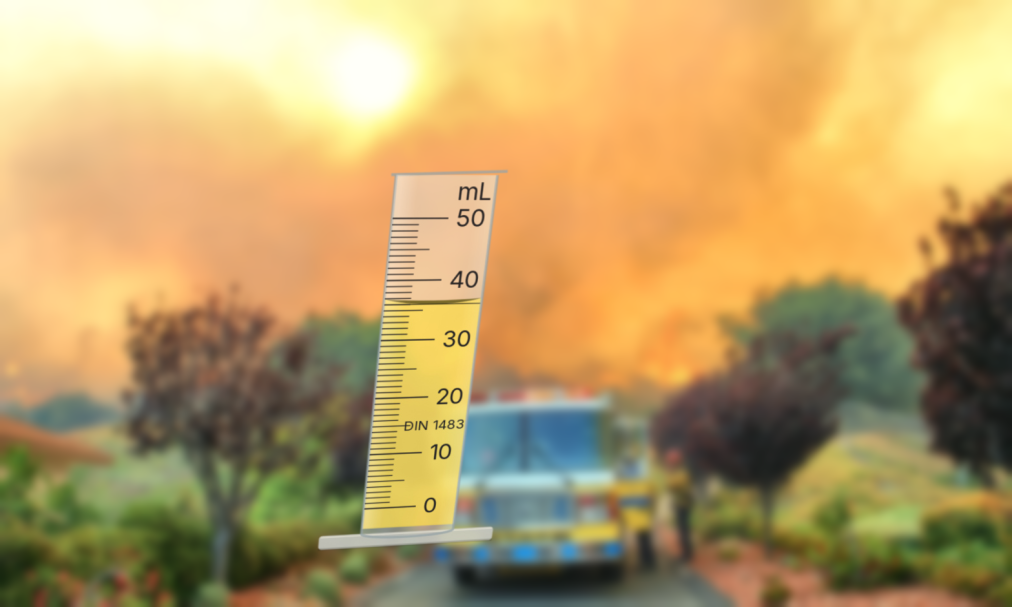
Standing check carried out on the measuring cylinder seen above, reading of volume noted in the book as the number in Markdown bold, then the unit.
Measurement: **36** mL
